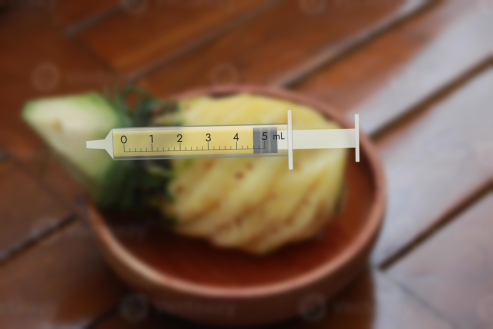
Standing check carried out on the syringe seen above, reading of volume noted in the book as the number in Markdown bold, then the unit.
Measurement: **4.6** mL
